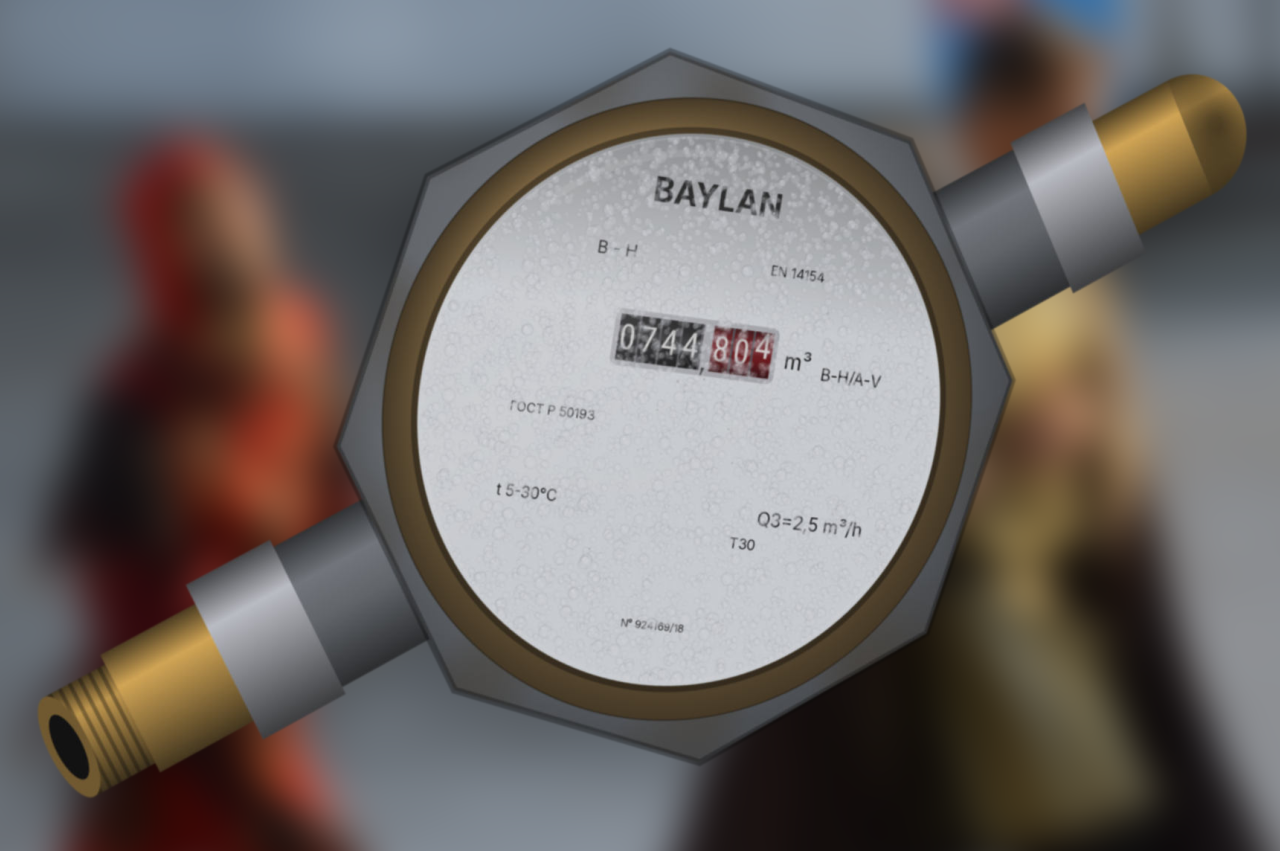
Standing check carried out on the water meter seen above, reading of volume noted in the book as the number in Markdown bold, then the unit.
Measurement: **744.804** m³
